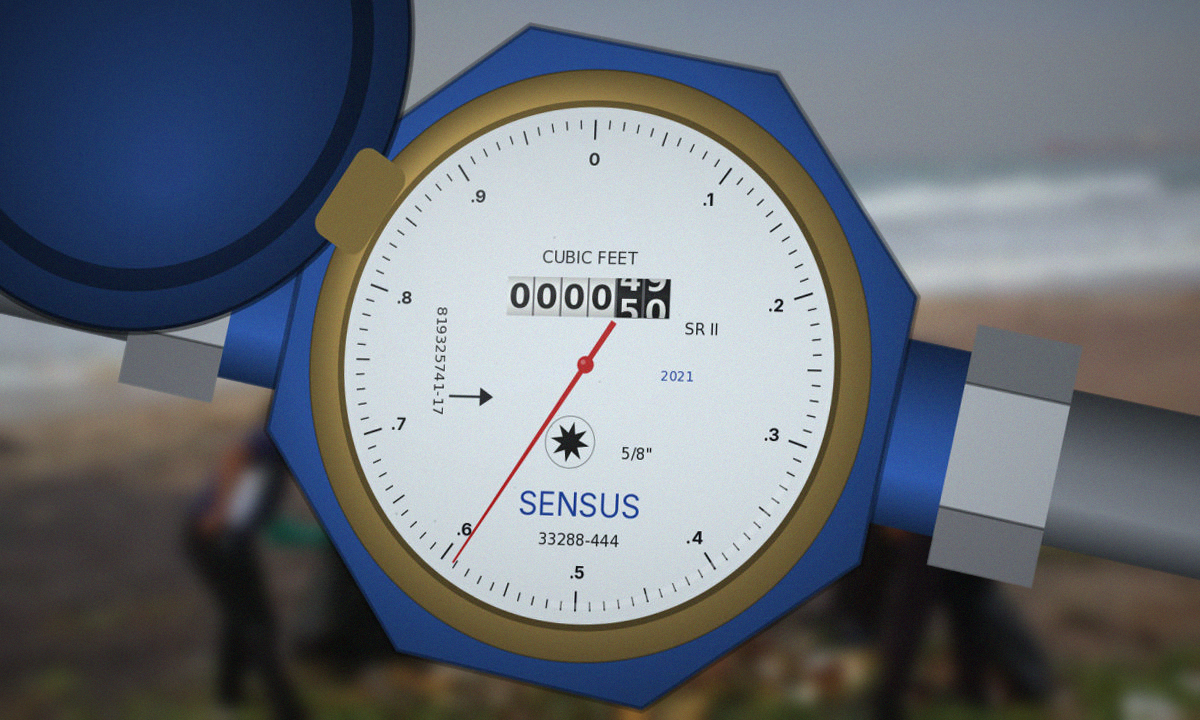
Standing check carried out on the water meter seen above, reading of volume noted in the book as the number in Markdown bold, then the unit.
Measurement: **49.59** ft³
